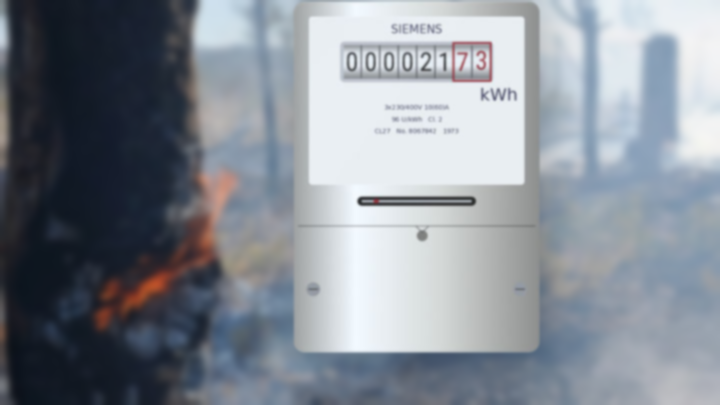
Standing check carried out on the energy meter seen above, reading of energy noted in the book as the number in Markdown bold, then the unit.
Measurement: **21.73** kWh
